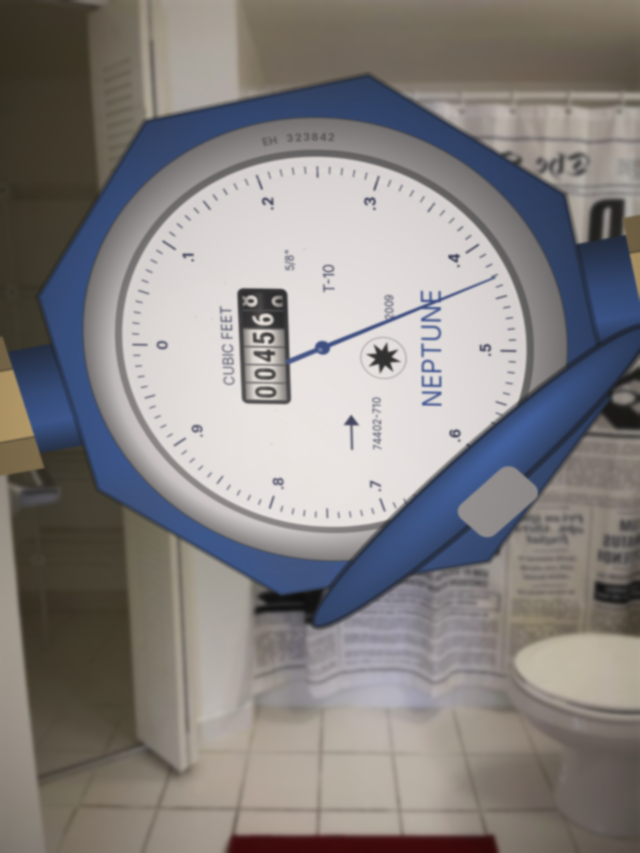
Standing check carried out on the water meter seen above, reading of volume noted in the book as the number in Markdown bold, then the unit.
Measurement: **4568.43** ft³
